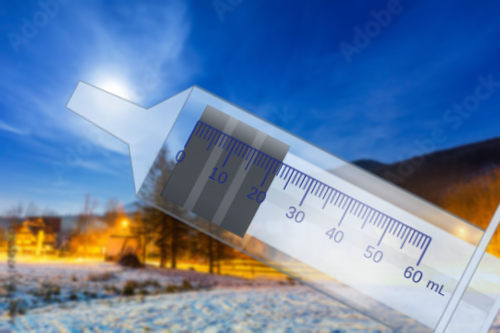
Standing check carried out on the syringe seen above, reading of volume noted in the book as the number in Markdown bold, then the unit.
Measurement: **0** mL
